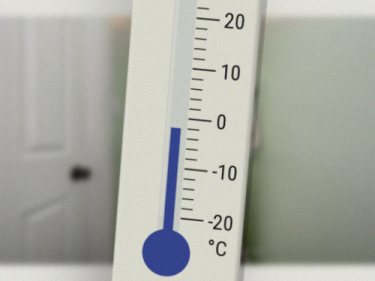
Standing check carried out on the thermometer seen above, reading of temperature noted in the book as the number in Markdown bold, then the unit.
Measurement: **-2** °C
